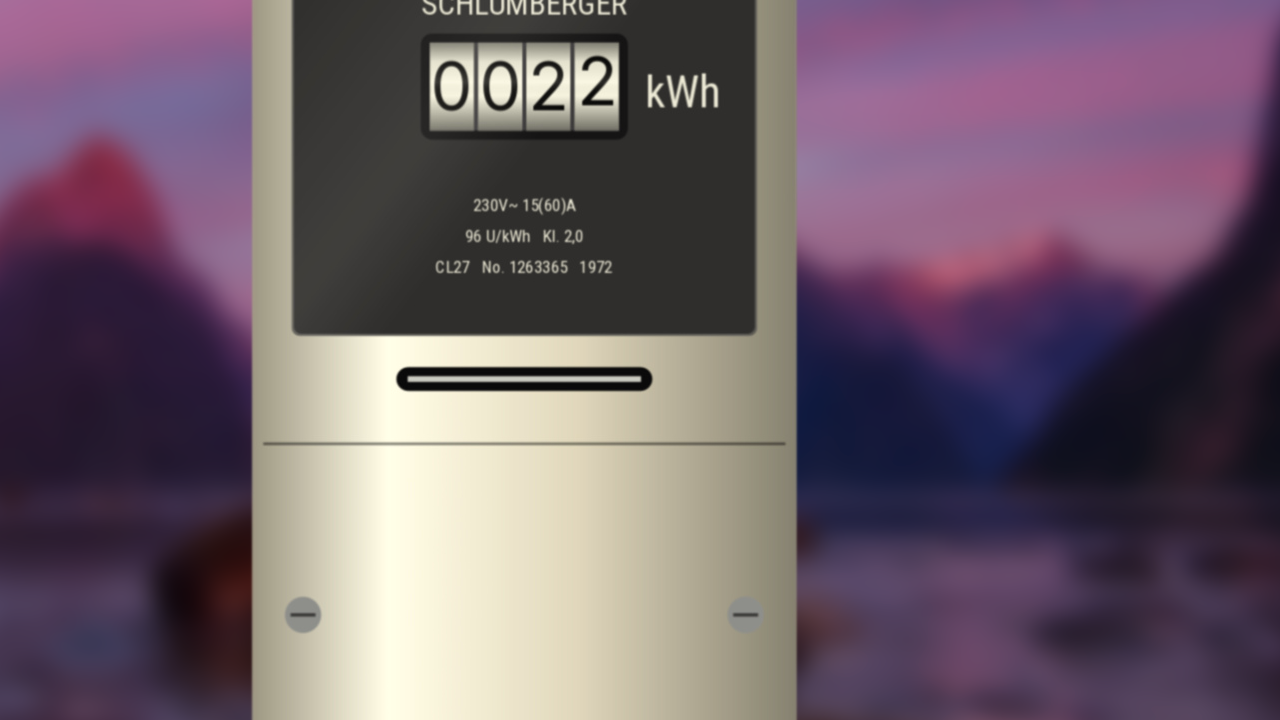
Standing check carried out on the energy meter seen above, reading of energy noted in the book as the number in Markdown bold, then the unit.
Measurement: **22** kWh
